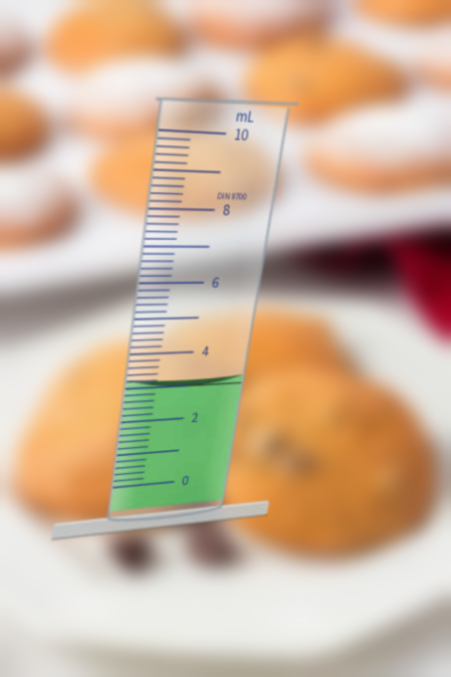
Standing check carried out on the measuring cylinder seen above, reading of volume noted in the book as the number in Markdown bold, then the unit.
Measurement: **3** mL
